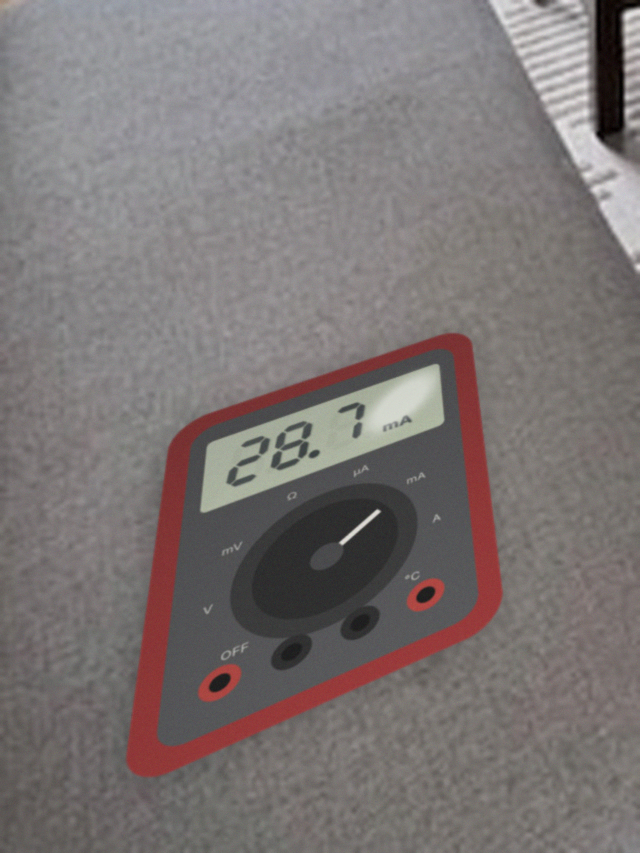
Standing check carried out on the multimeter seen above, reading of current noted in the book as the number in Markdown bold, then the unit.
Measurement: **28.7** mA
